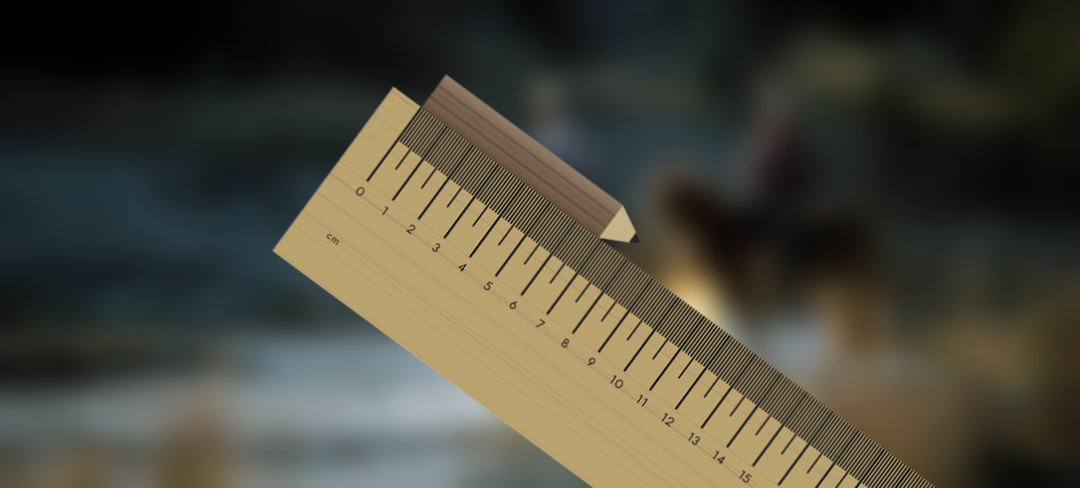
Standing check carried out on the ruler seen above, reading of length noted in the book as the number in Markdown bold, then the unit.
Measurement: **8** cm
